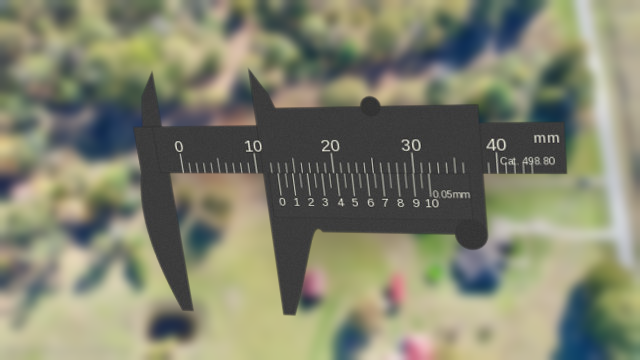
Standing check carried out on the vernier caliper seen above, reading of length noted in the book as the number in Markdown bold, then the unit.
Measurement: **12.8** mm
